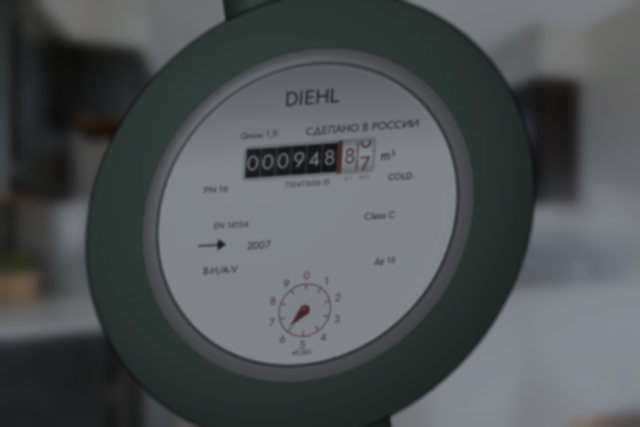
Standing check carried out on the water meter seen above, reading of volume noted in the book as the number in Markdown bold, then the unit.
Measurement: **948.866** m³
